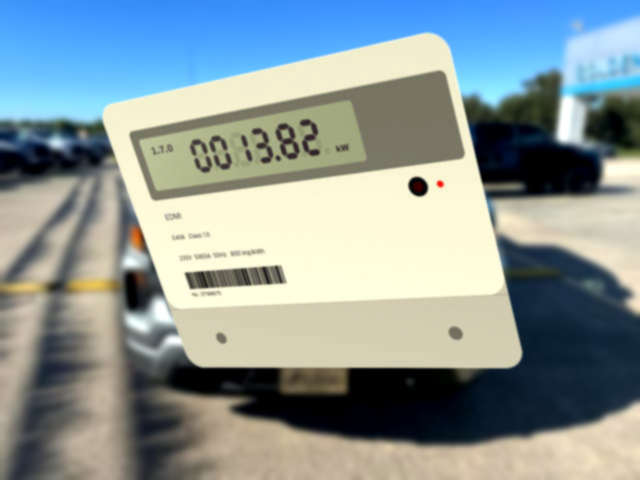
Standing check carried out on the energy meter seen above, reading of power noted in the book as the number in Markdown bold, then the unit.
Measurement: **13.82** kW
